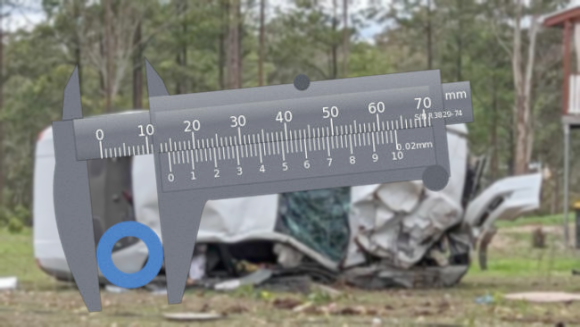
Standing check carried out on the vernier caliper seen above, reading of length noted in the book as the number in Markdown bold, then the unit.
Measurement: **14.5** mm
